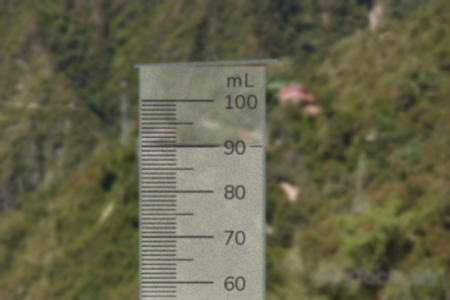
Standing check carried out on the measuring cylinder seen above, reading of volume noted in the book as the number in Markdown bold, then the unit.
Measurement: **90** mL
